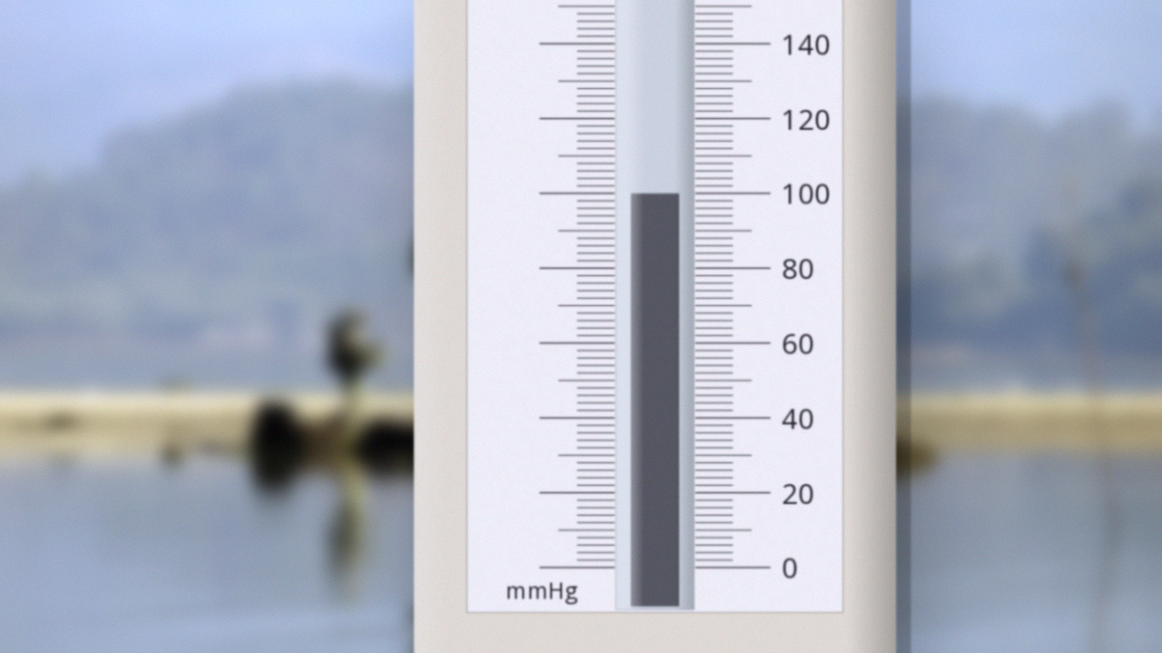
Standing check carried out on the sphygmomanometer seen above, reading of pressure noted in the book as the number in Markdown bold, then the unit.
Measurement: **100** mmHg
